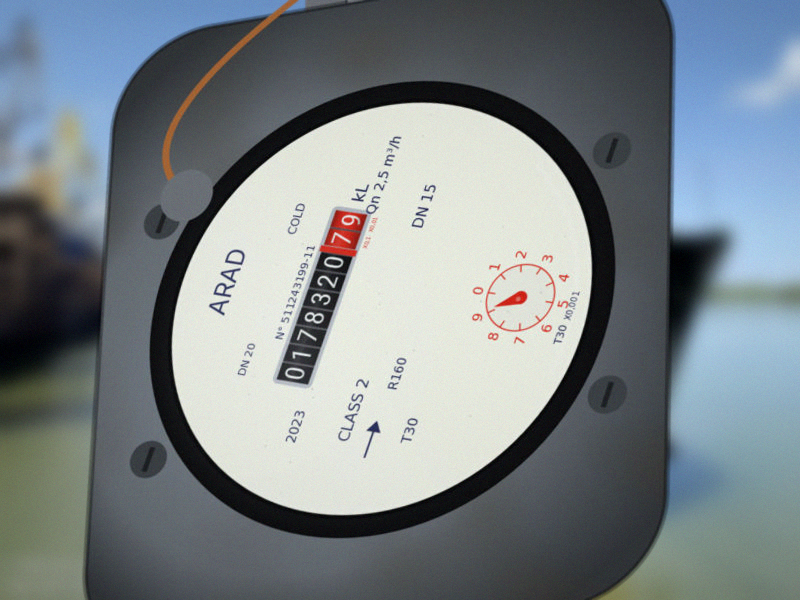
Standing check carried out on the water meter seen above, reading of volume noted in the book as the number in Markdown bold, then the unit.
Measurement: **178320.789** kL
